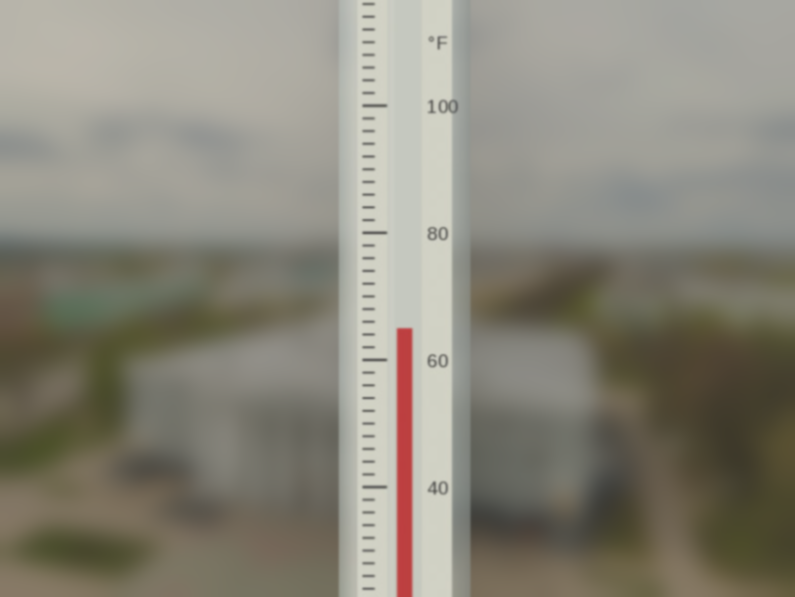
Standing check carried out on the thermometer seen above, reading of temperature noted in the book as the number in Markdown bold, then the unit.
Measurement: **65** °F
